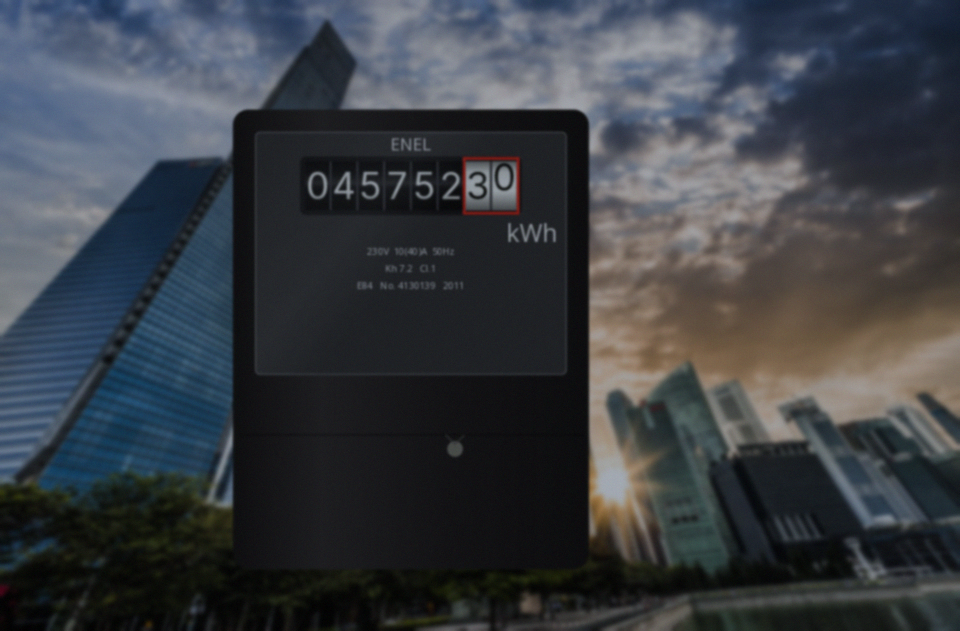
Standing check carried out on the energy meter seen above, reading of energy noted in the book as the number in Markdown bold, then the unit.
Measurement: **45752.30** kWh
